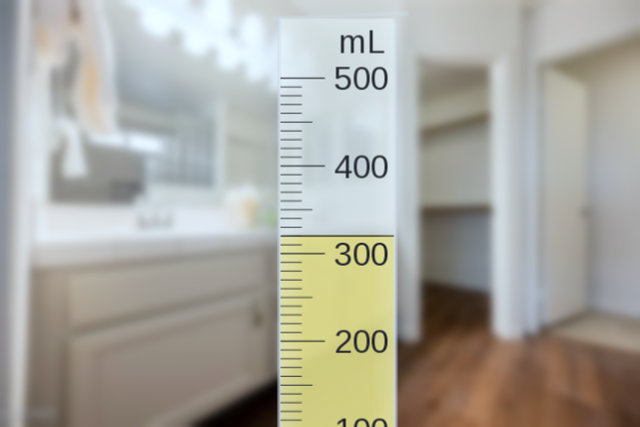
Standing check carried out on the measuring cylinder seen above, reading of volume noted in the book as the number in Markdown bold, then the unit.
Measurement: **320** mL
